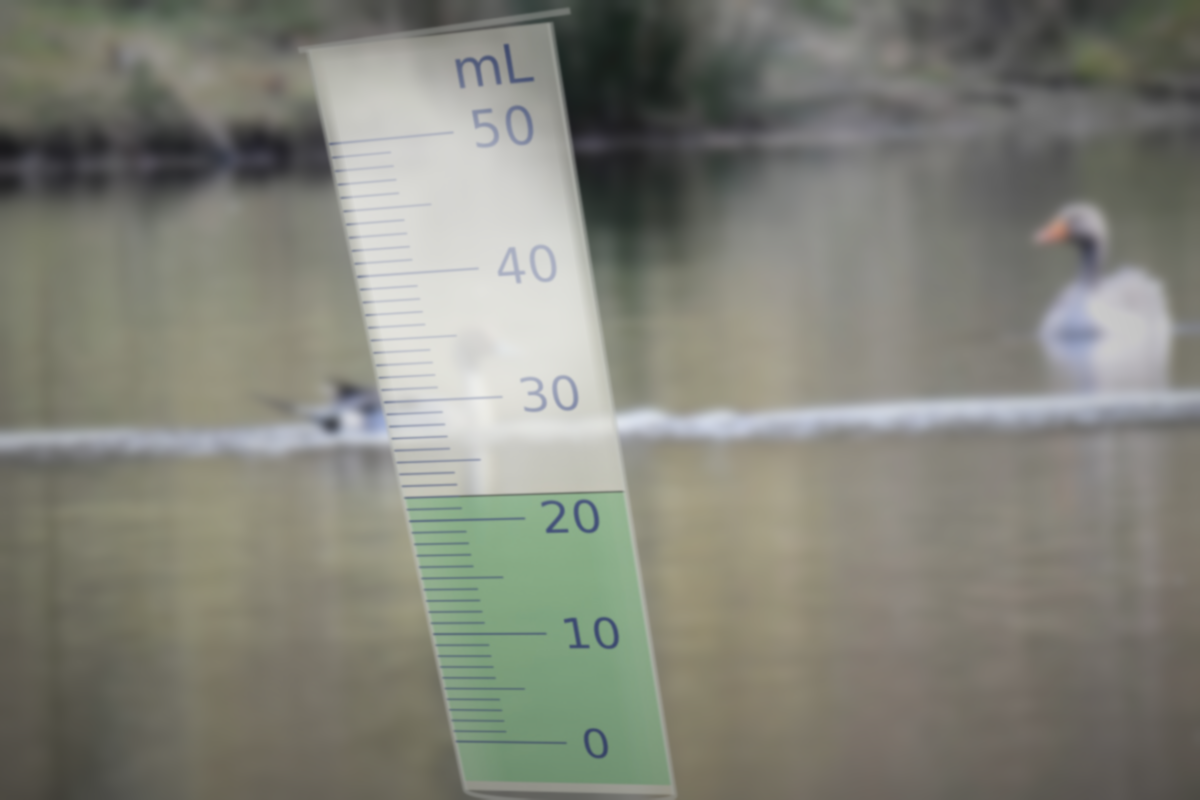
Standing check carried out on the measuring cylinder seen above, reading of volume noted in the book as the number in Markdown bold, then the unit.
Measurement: **22** mL
